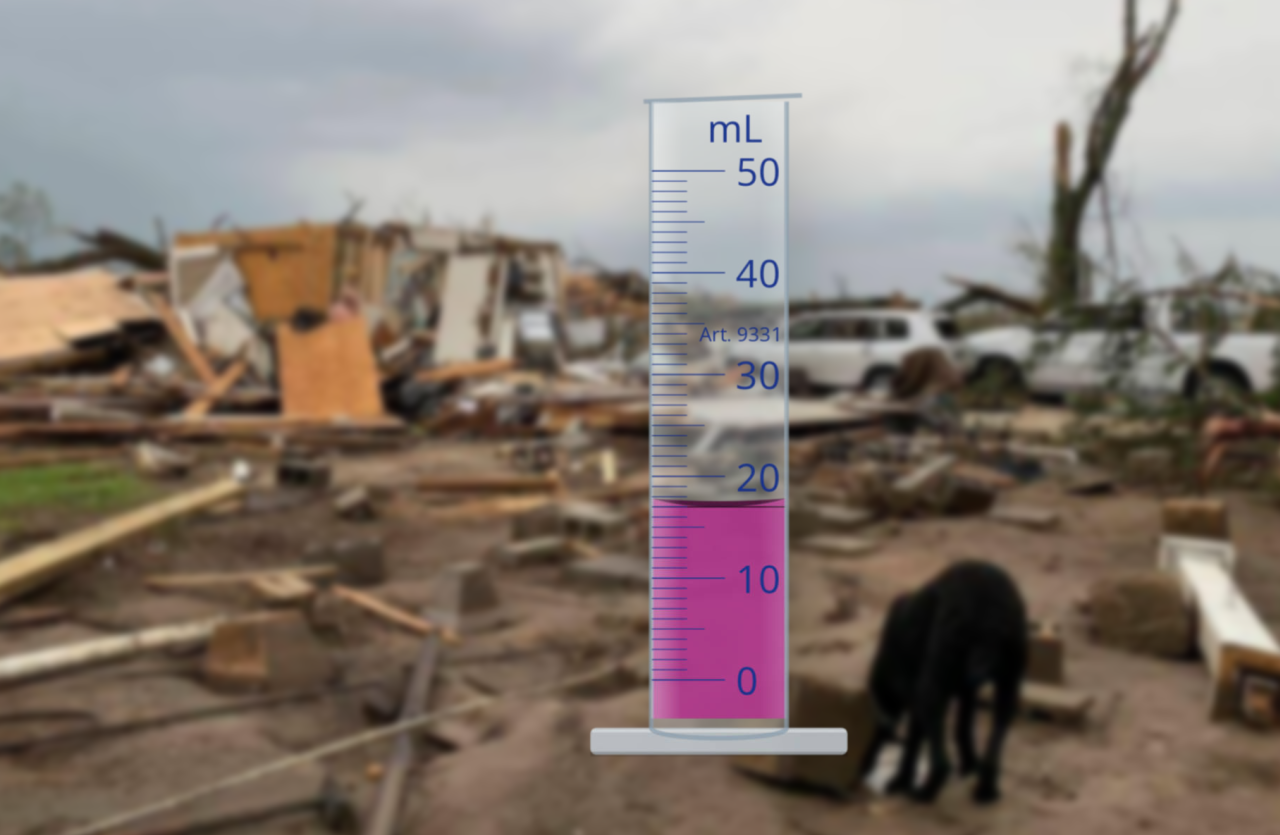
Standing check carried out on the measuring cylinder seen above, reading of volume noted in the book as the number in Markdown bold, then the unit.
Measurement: **17** mL
